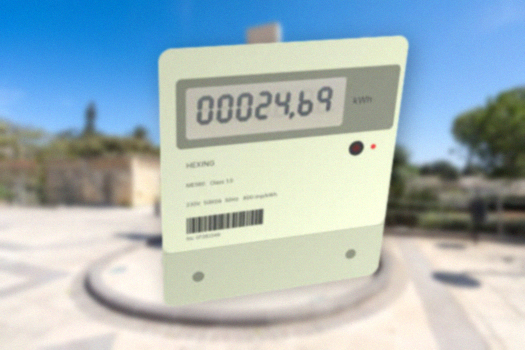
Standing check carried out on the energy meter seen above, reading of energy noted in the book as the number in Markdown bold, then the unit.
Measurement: **24.69** kWh
